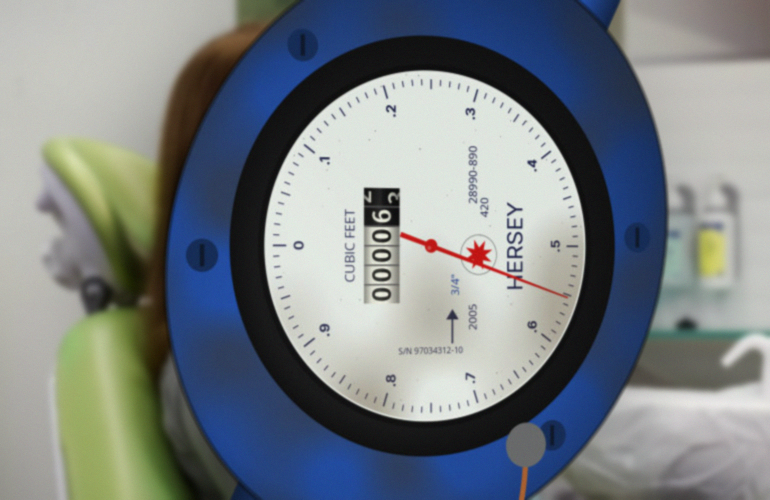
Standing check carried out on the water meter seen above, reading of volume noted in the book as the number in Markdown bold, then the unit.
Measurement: **62.55** ft³
